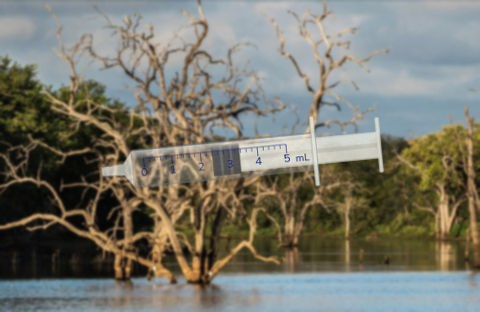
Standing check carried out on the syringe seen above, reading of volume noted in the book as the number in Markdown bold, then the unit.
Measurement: **2.4** mL
